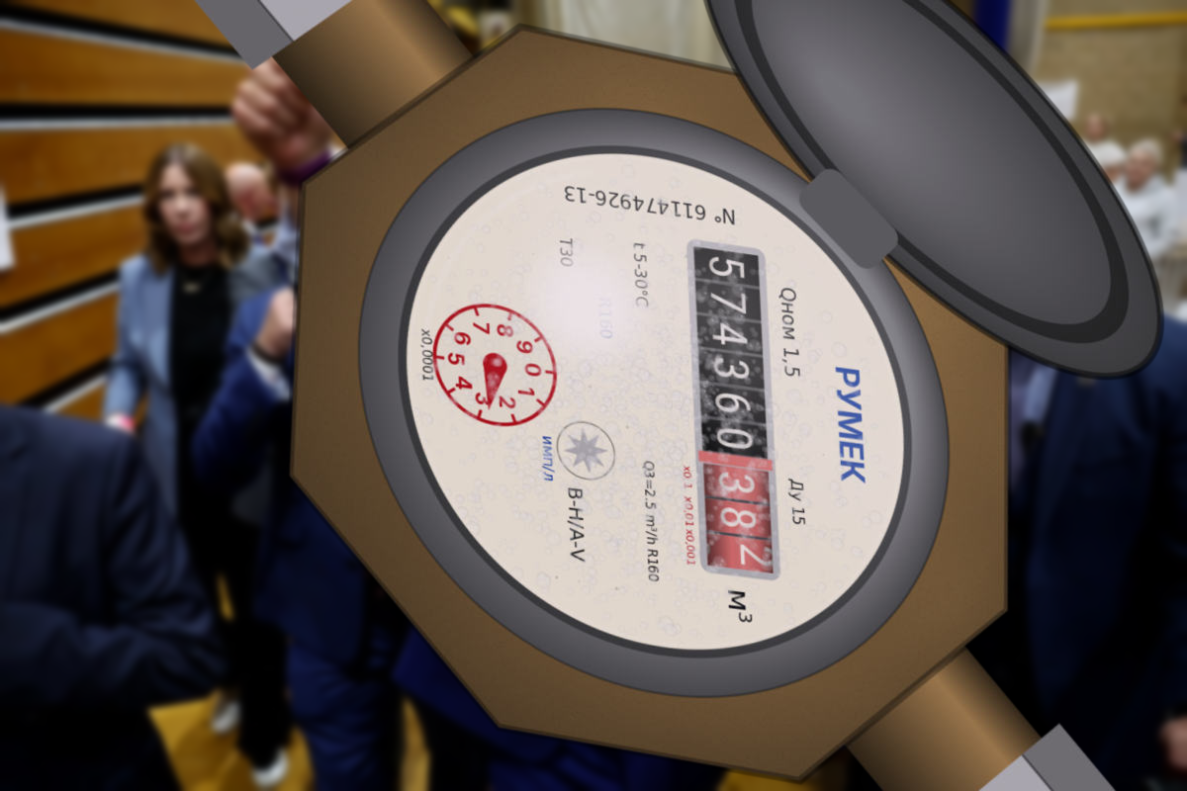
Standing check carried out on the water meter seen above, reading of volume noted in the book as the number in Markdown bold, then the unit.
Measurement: **574360.3822** m³
